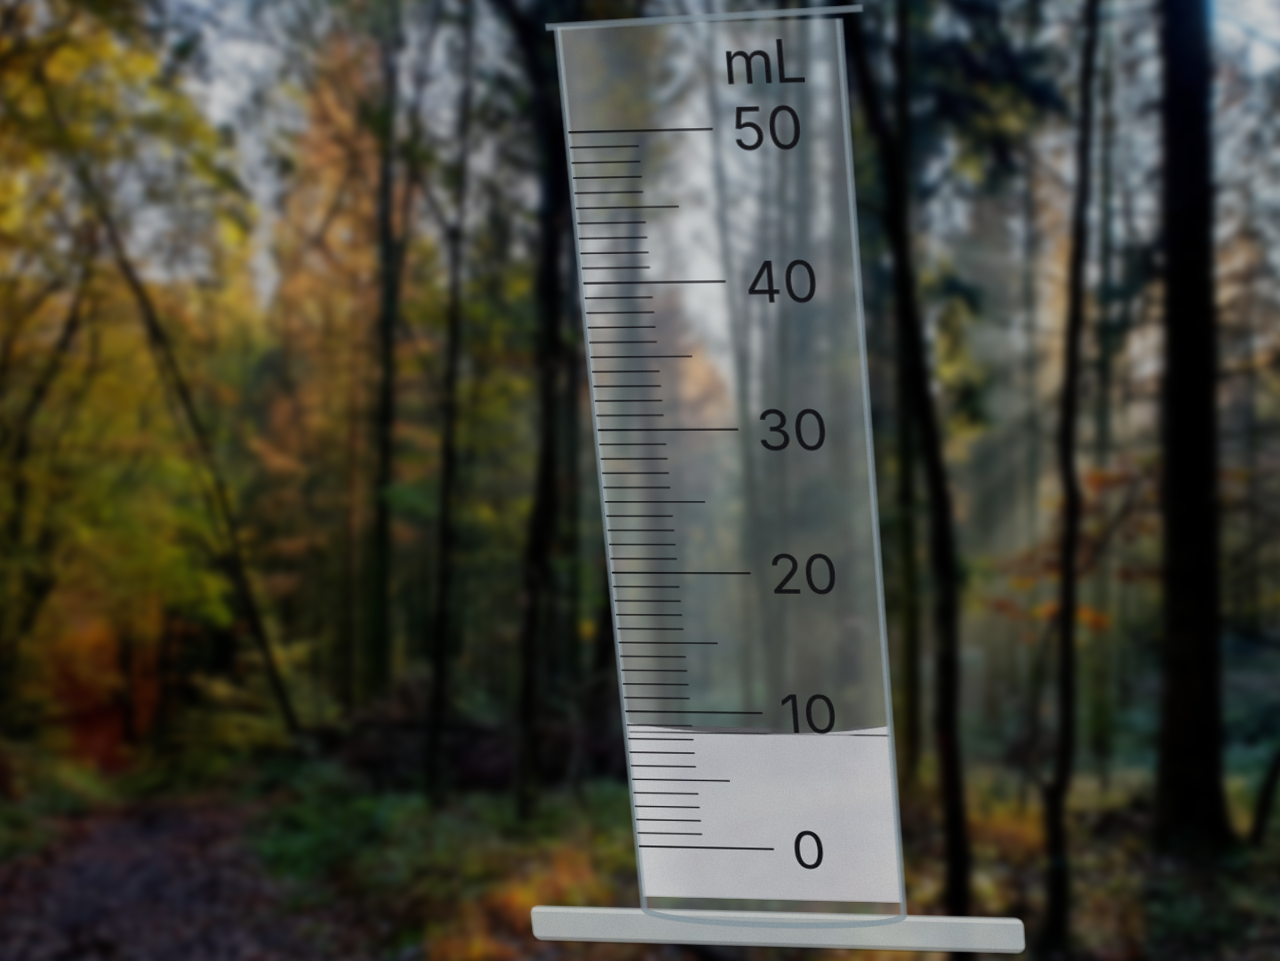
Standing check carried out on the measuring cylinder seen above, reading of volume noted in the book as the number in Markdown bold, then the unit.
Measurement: **8.5** mL
